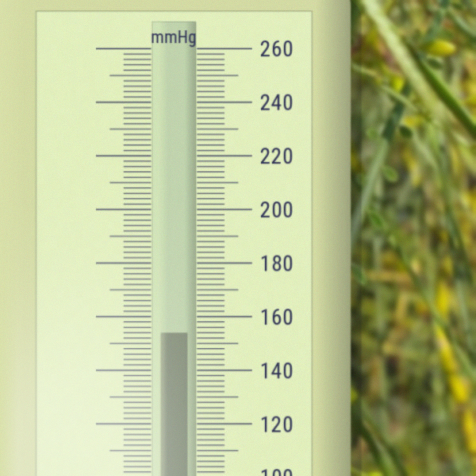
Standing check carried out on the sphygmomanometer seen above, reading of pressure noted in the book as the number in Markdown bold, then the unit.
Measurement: **154** mmHg
